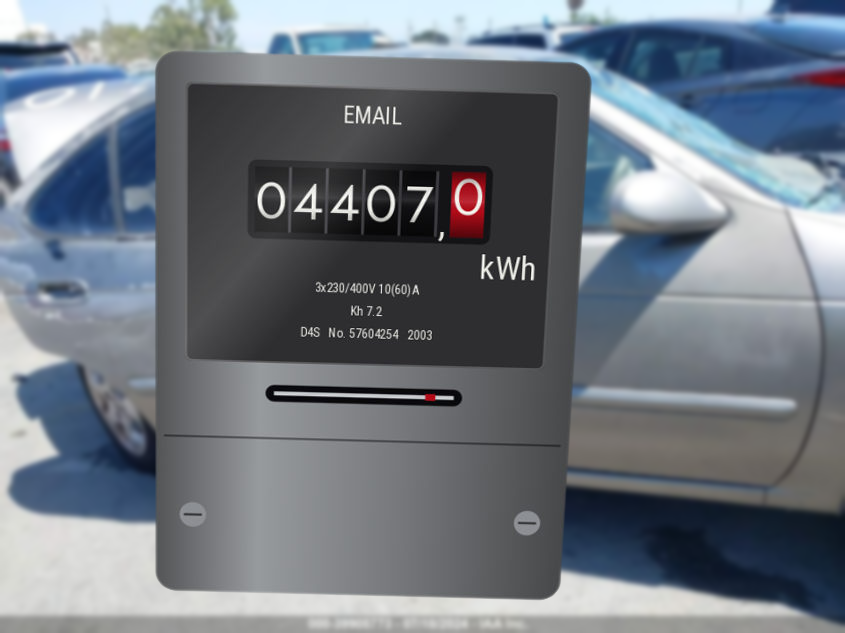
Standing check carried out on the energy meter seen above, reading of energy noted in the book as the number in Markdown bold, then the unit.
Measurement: **4407.0** kWh
